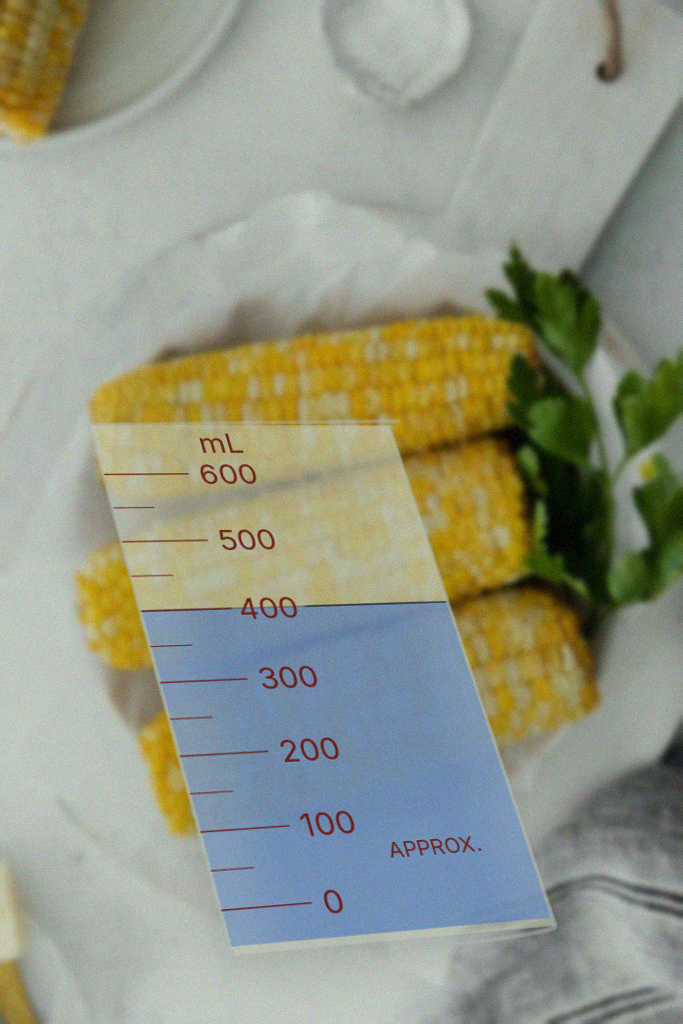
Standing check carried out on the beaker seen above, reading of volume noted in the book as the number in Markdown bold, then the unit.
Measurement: **400** mL
